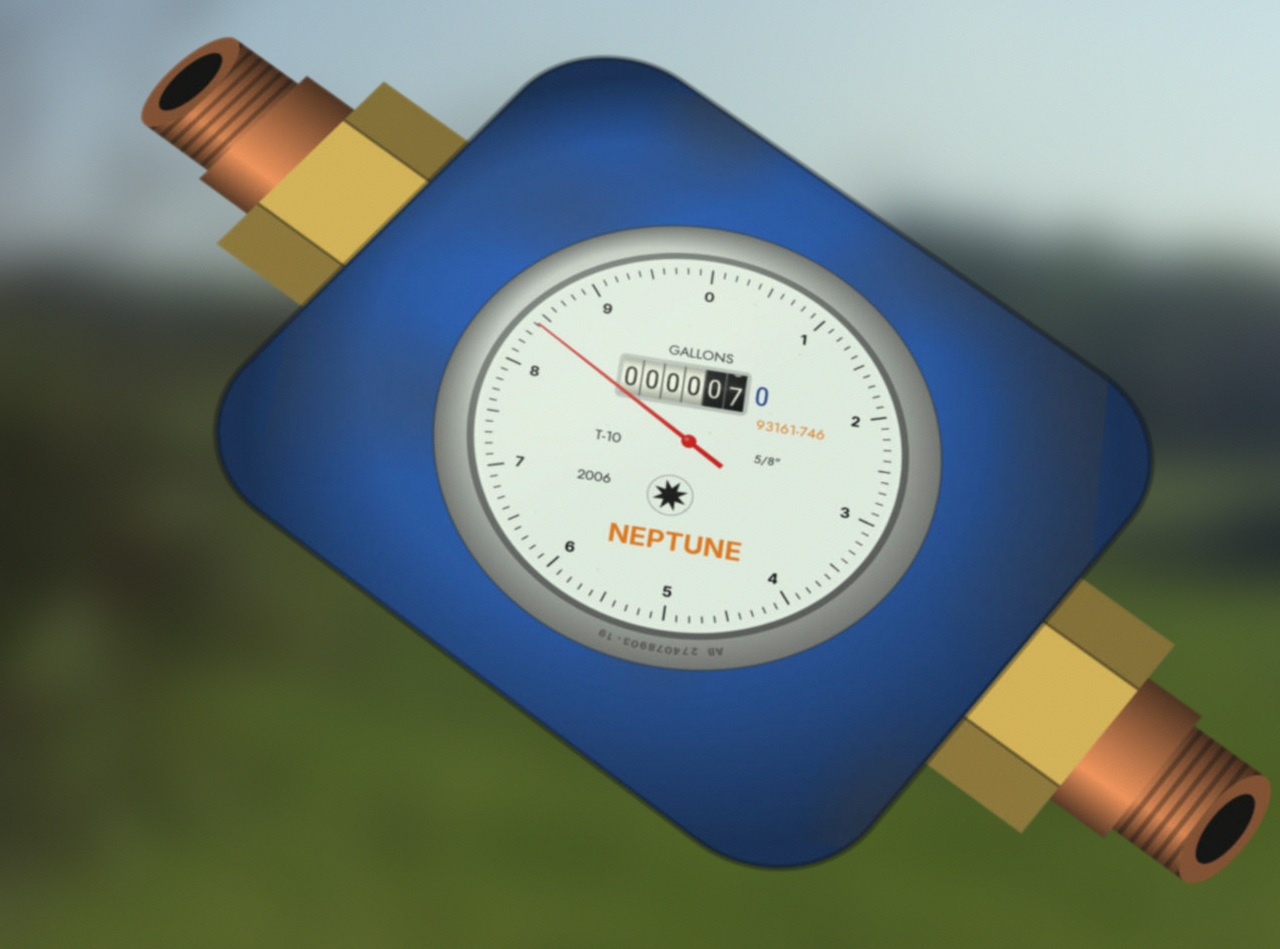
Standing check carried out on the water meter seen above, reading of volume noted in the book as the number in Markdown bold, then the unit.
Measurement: **68.4** gal
